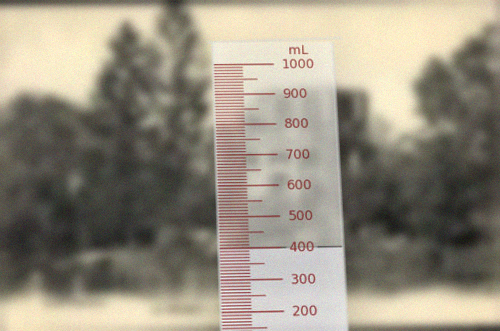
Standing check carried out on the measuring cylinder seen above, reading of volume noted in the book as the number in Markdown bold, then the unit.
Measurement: **400** mL
